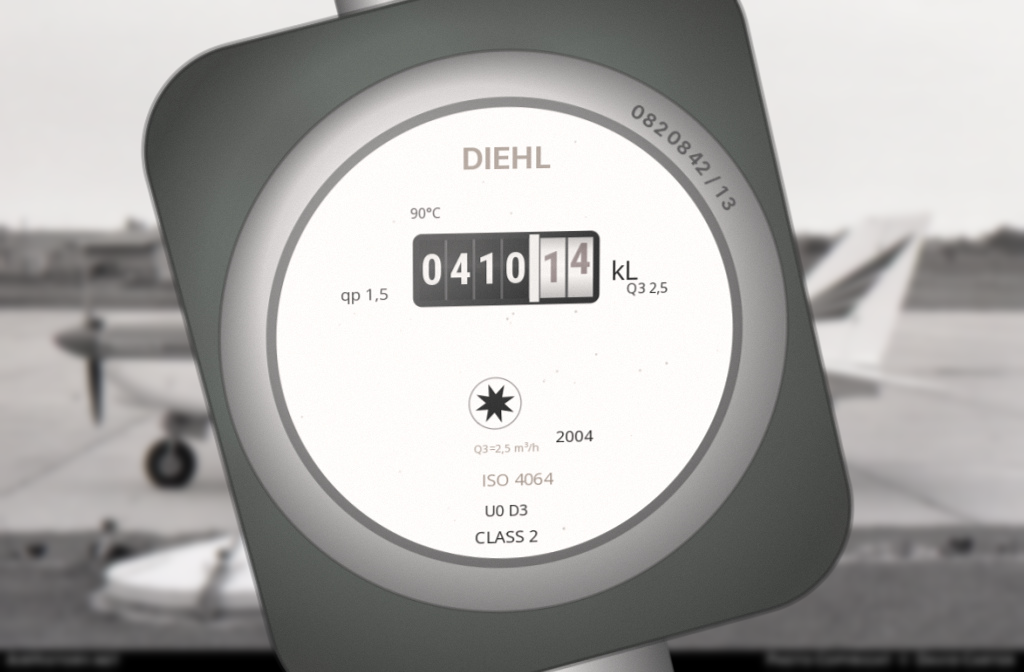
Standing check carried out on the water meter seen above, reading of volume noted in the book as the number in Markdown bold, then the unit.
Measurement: **410.14** kL
